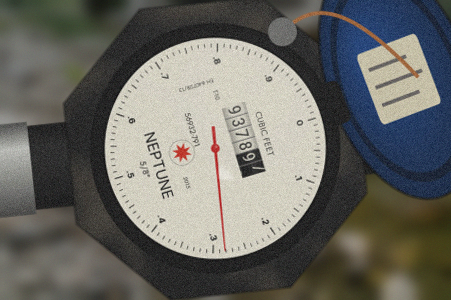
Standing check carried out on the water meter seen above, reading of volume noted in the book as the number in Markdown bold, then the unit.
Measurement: **937897.28** ft³
